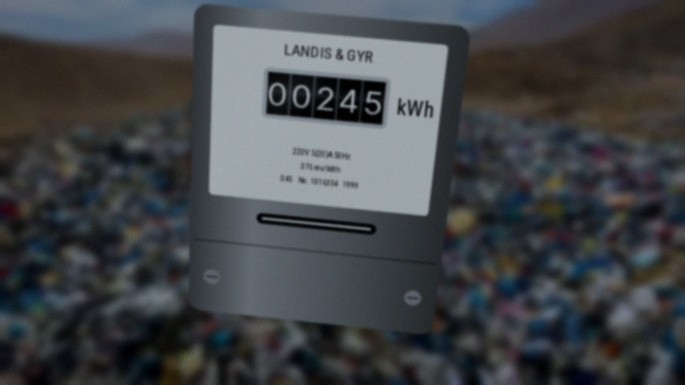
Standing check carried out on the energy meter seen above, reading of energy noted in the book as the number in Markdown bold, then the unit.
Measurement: **245** kWh
